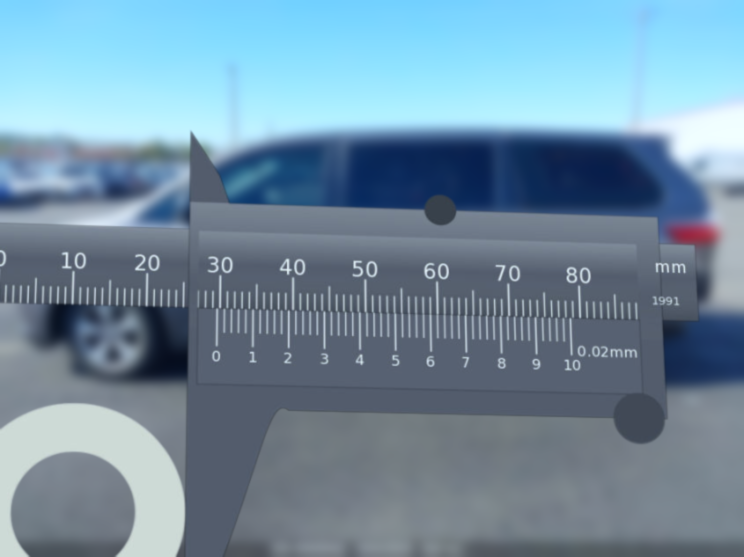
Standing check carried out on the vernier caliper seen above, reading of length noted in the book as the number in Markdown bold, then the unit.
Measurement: **29.6** mm
